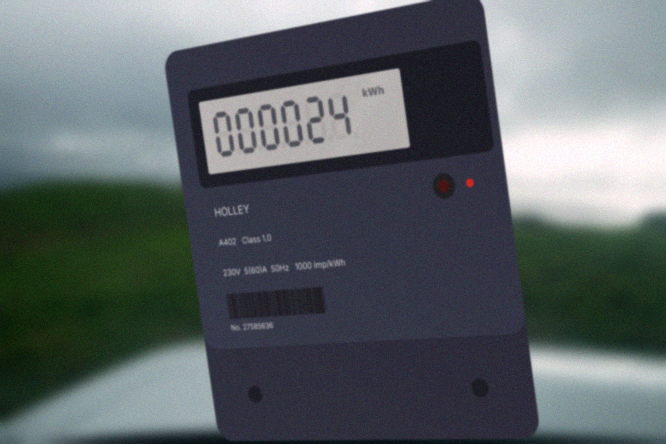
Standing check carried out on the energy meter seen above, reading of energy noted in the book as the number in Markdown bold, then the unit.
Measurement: **24** kWh
